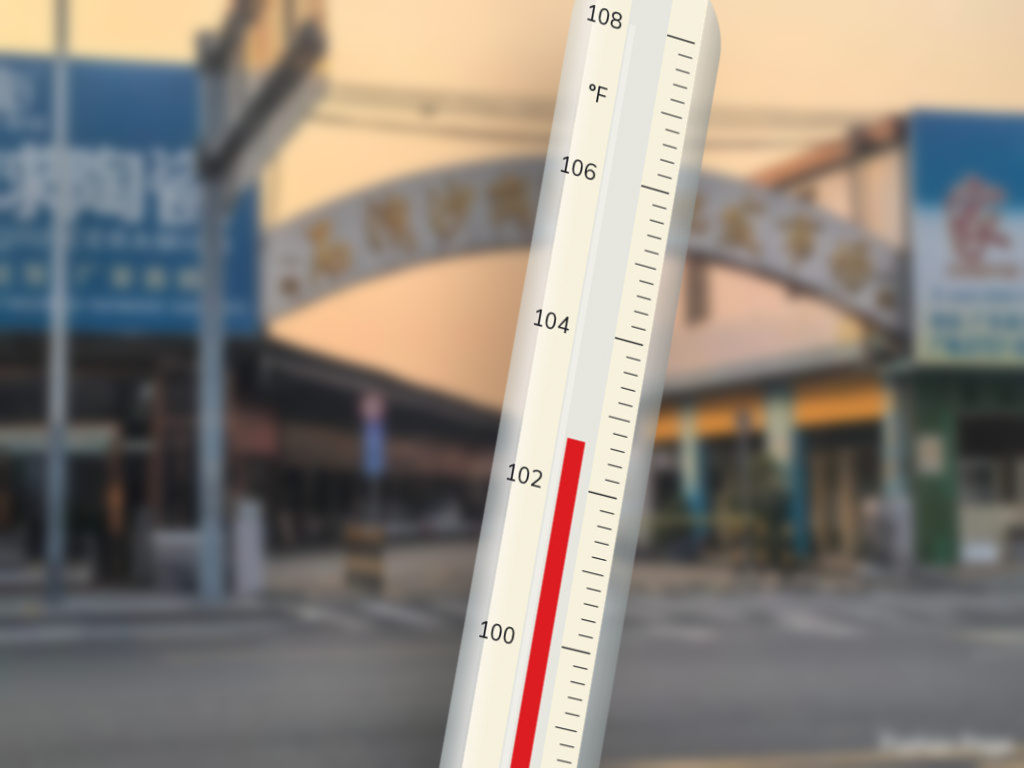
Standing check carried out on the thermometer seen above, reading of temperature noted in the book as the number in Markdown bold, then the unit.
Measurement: **102.6** °F
